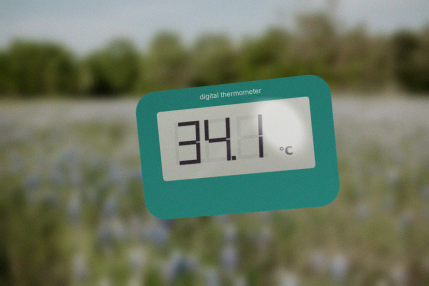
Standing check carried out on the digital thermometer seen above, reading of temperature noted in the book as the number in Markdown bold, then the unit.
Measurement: **34.1** °C
